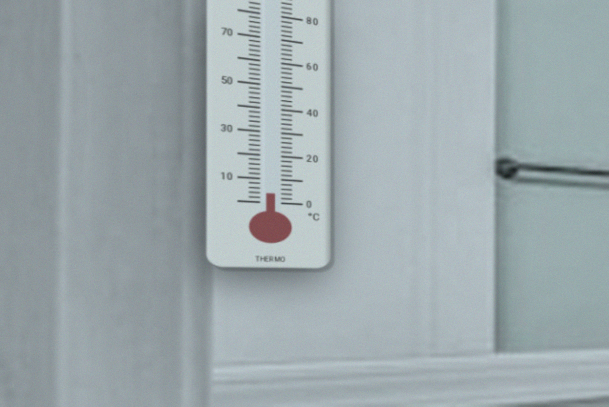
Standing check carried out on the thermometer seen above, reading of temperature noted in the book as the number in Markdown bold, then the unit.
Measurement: **4** °C
